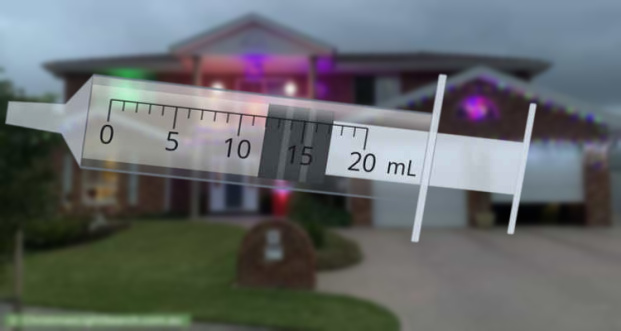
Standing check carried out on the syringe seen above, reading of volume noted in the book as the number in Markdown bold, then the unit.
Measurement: **12** mL
